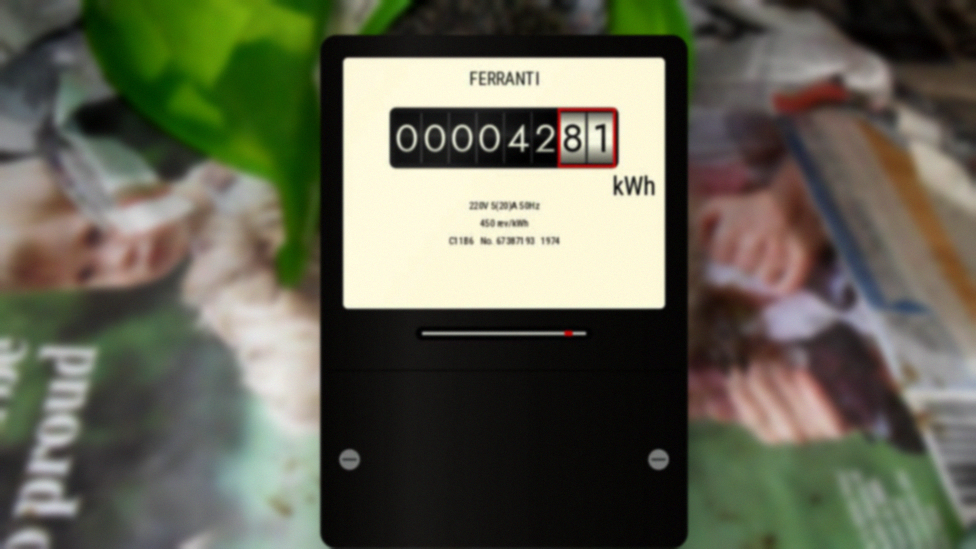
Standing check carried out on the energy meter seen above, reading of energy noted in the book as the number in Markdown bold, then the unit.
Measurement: **42.81** kWh
